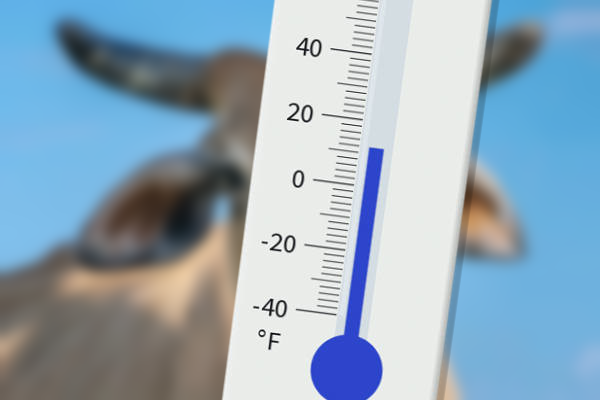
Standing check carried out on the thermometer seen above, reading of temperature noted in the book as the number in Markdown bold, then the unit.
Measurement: **12** °F
